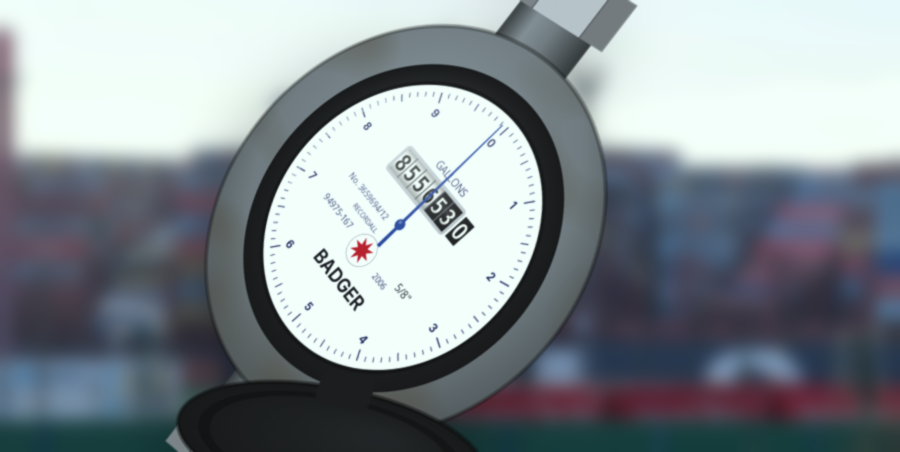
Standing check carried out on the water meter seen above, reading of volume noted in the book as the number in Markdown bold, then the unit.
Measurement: **8556529.9** gal
